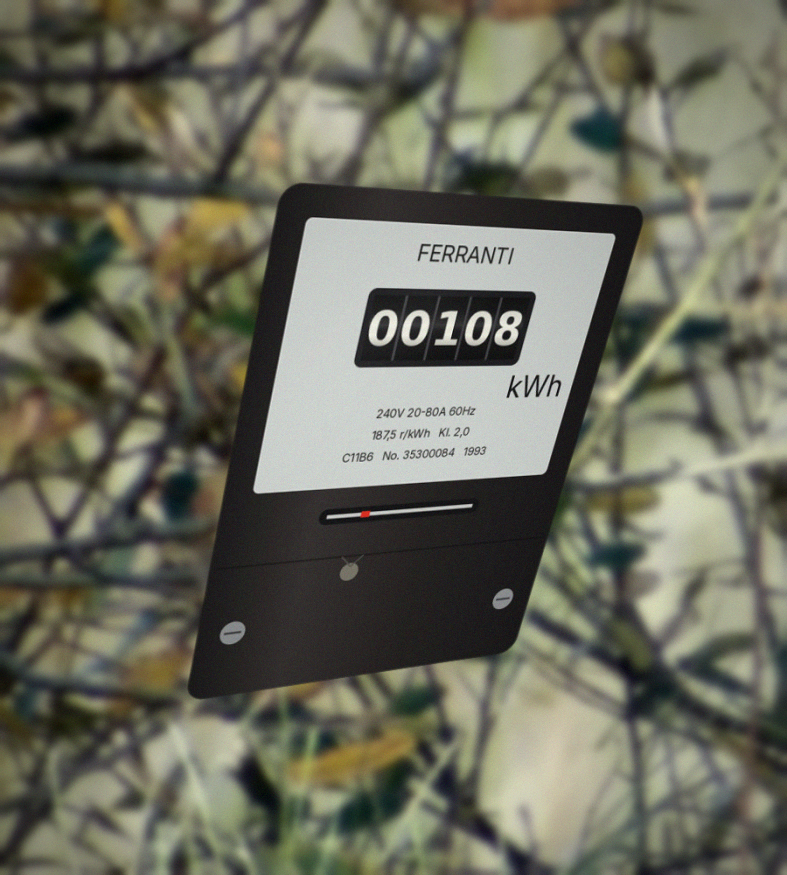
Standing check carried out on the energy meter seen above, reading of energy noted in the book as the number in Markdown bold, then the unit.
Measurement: **108** kWh
